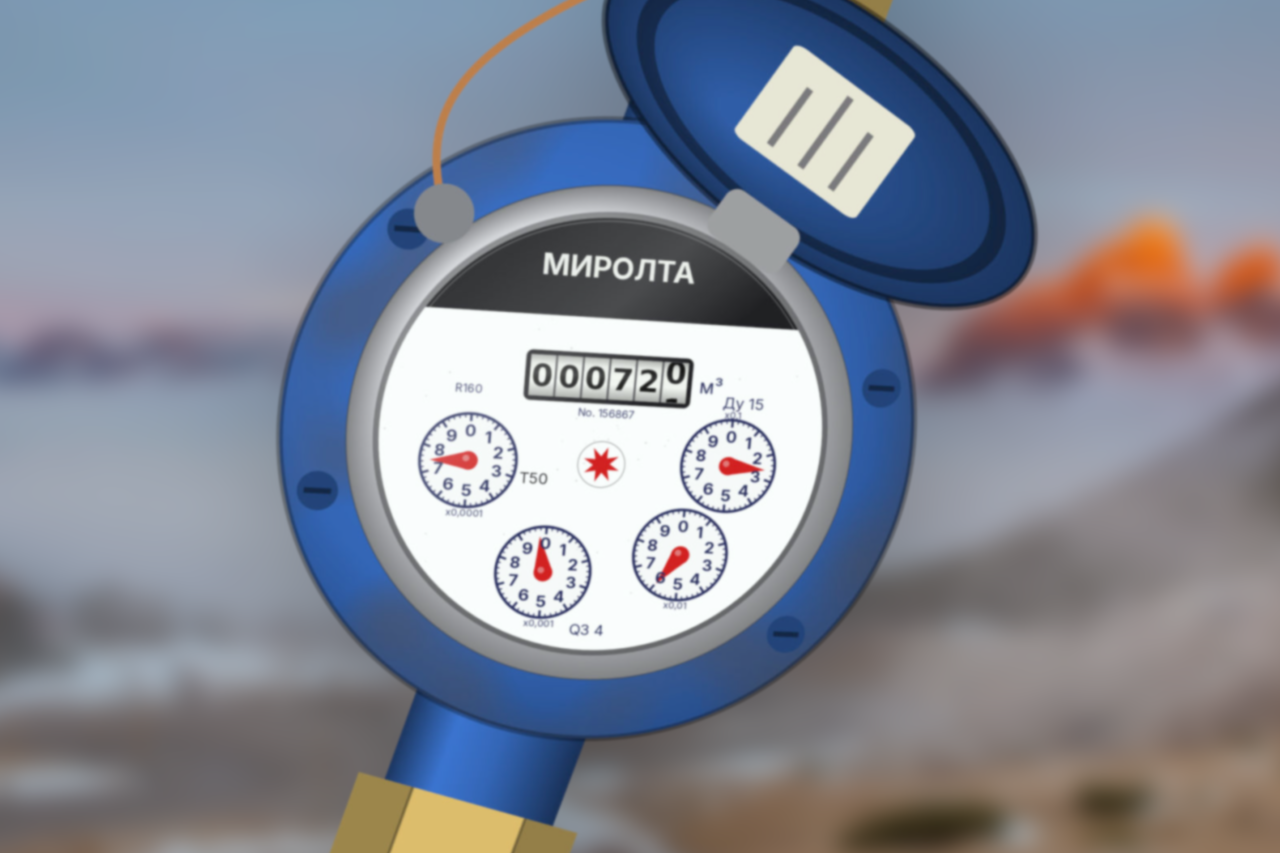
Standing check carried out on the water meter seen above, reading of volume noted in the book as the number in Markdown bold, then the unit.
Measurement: **720.2597** m³
